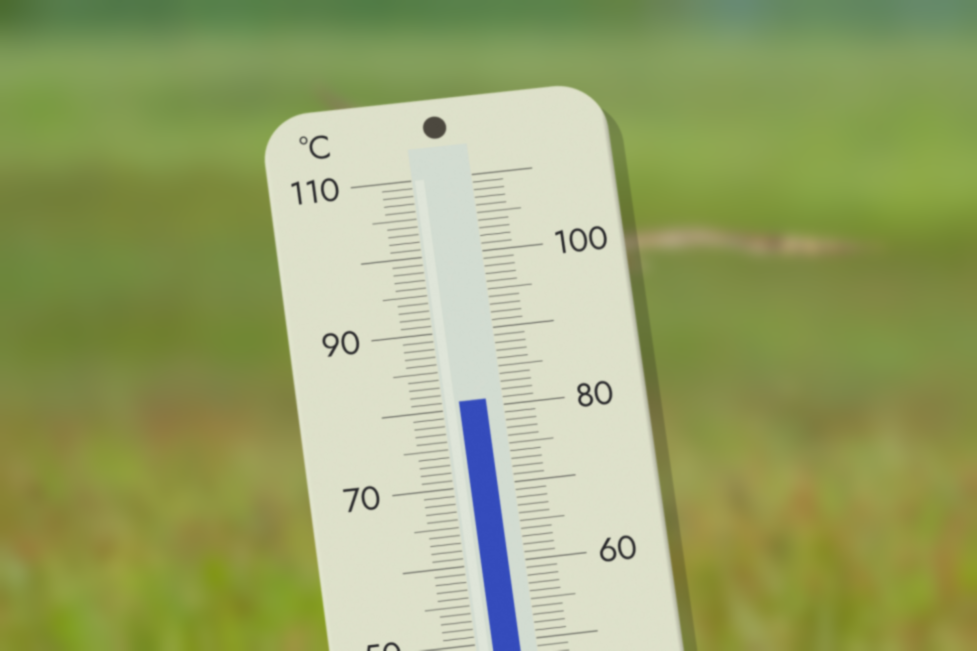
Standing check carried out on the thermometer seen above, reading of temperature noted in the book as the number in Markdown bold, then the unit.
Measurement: **81** °C
